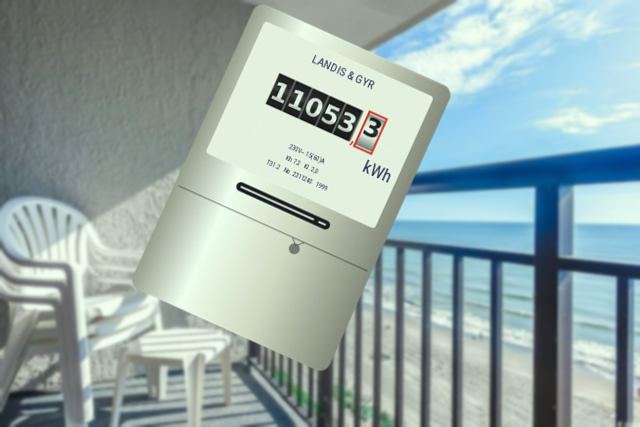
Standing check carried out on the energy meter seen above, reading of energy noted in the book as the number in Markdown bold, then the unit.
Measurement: **11053.3** kWh
